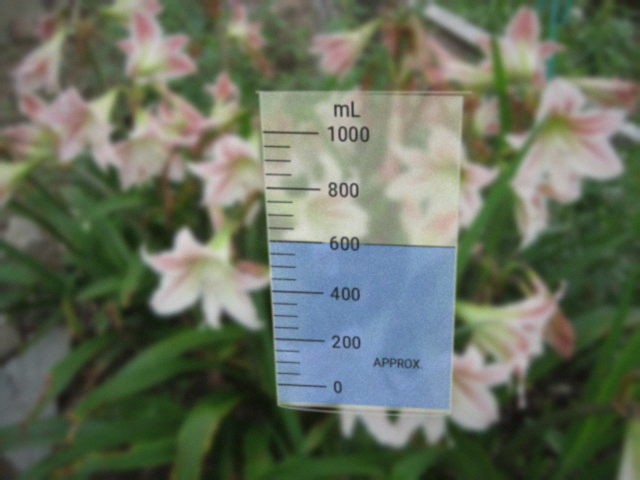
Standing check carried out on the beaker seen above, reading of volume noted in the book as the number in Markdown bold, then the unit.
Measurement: **600** mL
